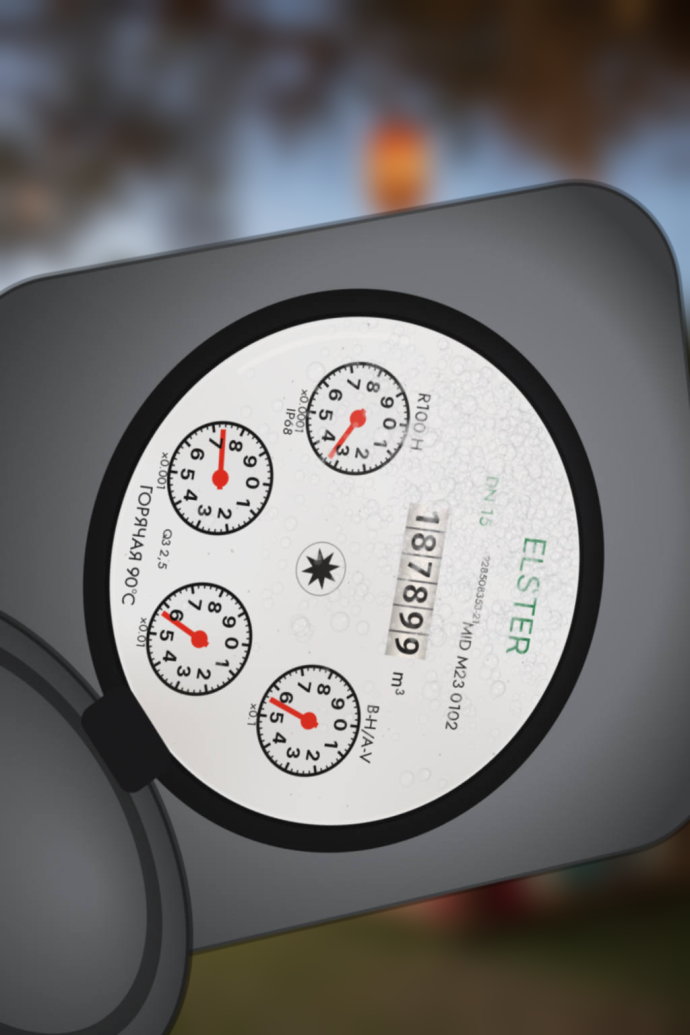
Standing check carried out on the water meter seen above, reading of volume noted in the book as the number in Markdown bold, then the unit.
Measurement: **187899.5573** m³
